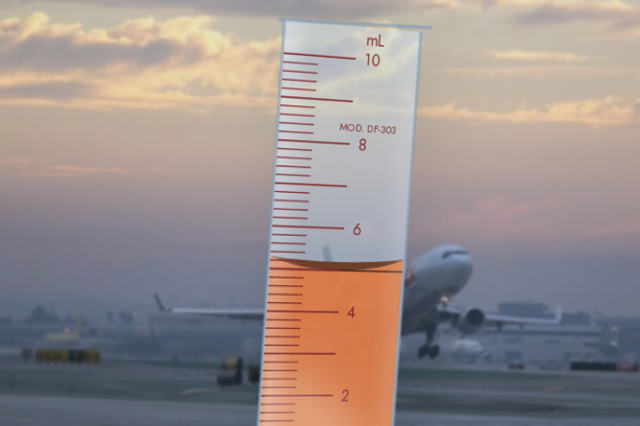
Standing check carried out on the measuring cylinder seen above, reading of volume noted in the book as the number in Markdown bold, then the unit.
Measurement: **5** mL
